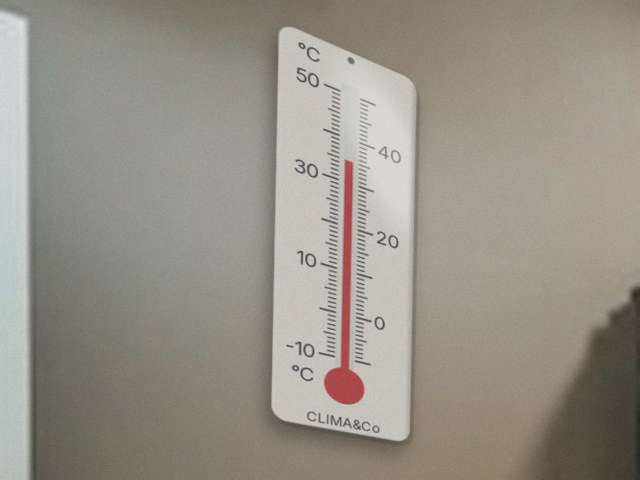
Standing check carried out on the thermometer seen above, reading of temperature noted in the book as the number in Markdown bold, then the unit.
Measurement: **35** °C
